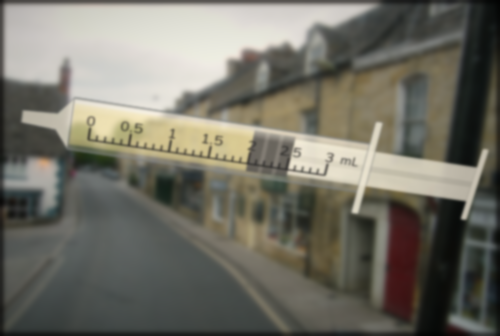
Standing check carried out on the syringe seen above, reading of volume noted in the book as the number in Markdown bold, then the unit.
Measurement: **2** mL
